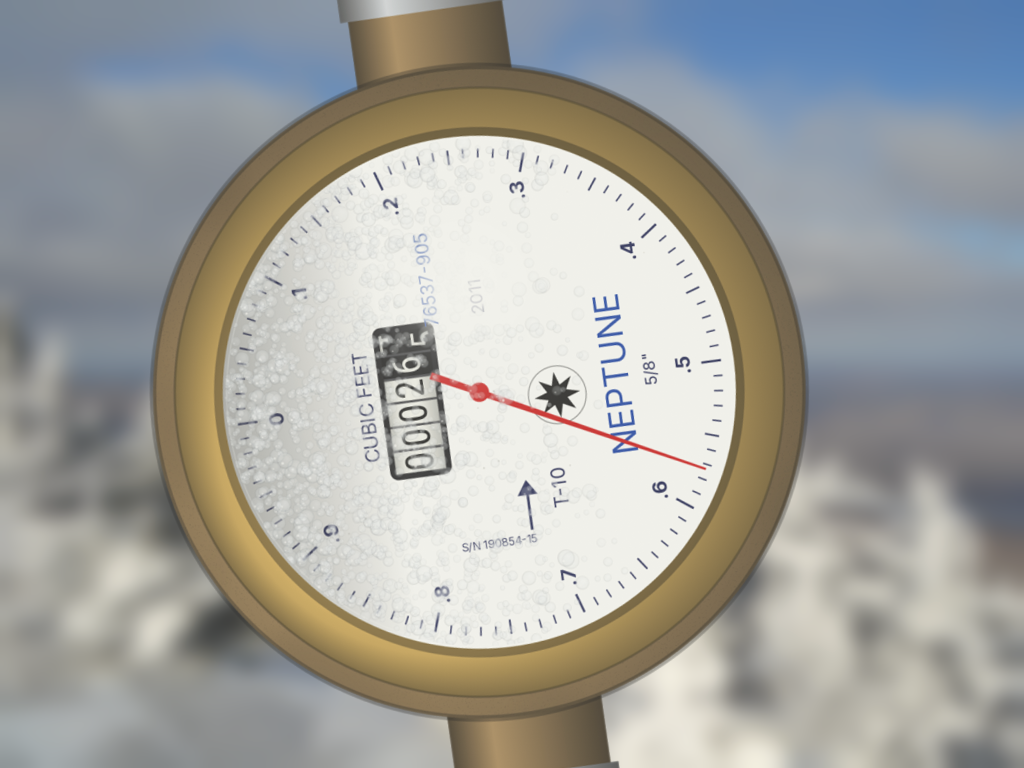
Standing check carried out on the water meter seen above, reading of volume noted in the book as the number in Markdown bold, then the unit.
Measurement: **264.57** ft³
